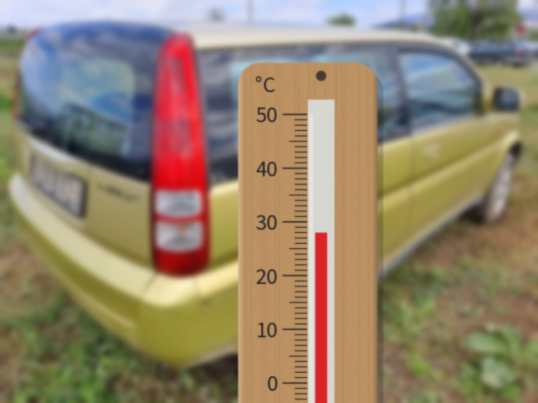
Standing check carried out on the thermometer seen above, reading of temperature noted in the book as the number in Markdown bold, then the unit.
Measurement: **28** °C
